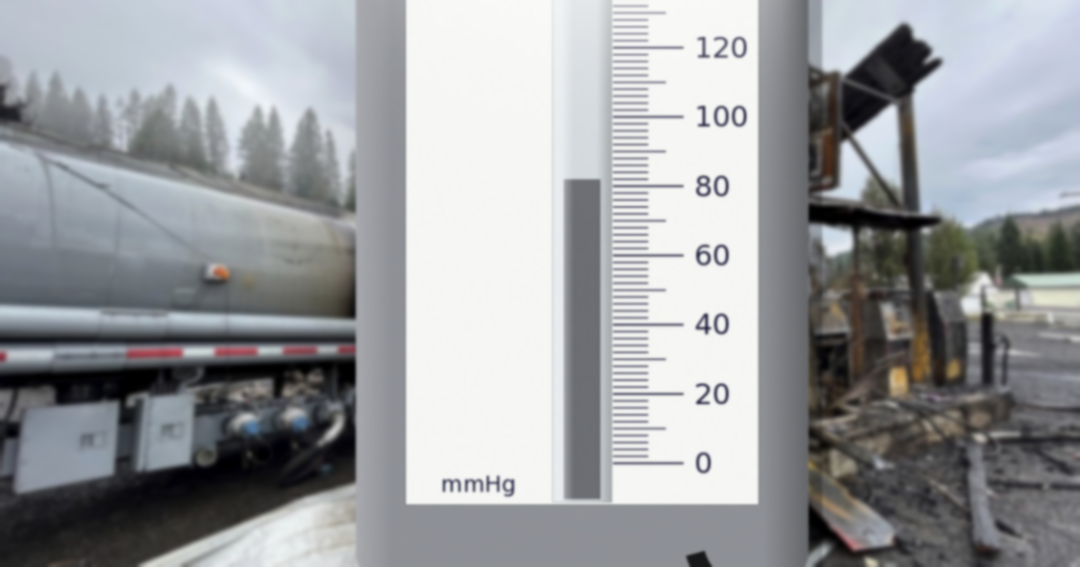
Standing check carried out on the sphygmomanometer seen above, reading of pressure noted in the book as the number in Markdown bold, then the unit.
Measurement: **82** mmHg
